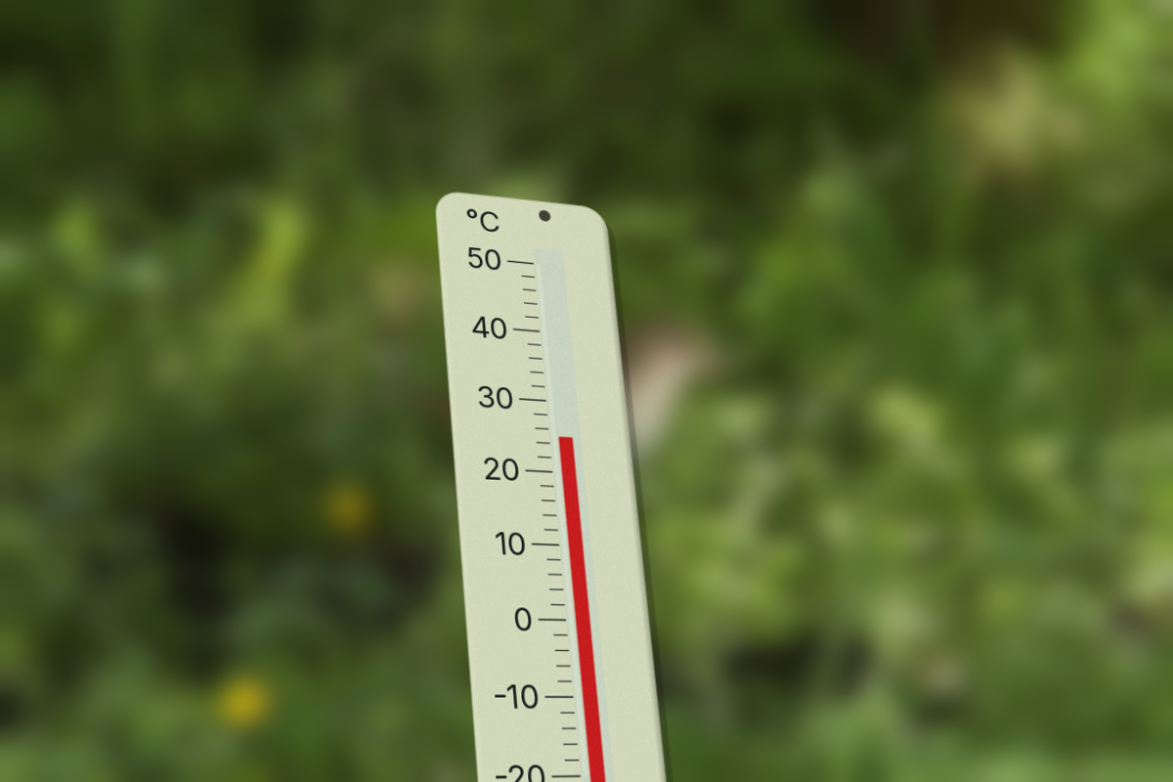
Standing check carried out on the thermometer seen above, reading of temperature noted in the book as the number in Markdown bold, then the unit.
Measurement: **25** °C
